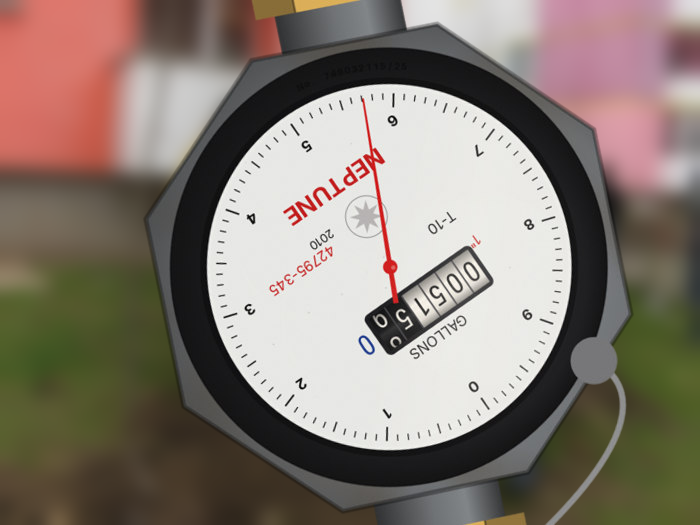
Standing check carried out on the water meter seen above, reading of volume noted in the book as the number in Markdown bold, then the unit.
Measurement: **51585.7** gal
